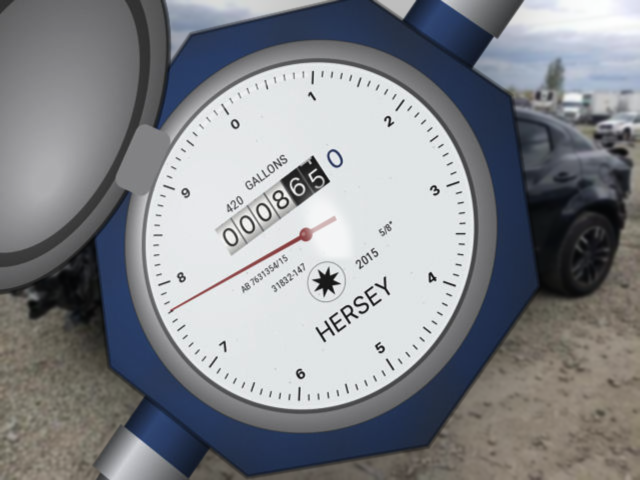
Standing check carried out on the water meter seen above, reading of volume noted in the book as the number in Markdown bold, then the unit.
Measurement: **8647.7** gal
